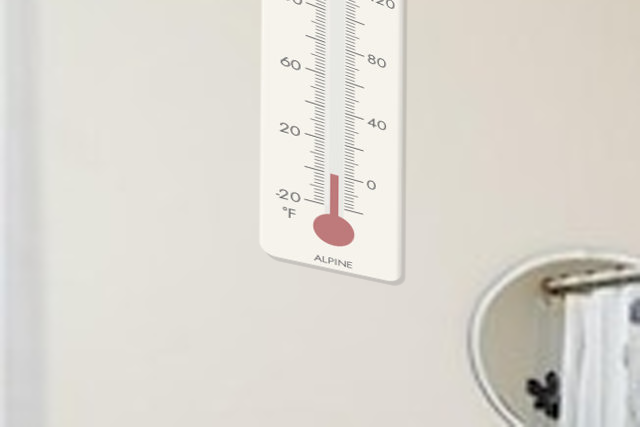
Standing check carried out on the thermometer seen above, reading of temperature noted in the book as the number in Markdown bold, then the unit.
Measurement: **0** °F
